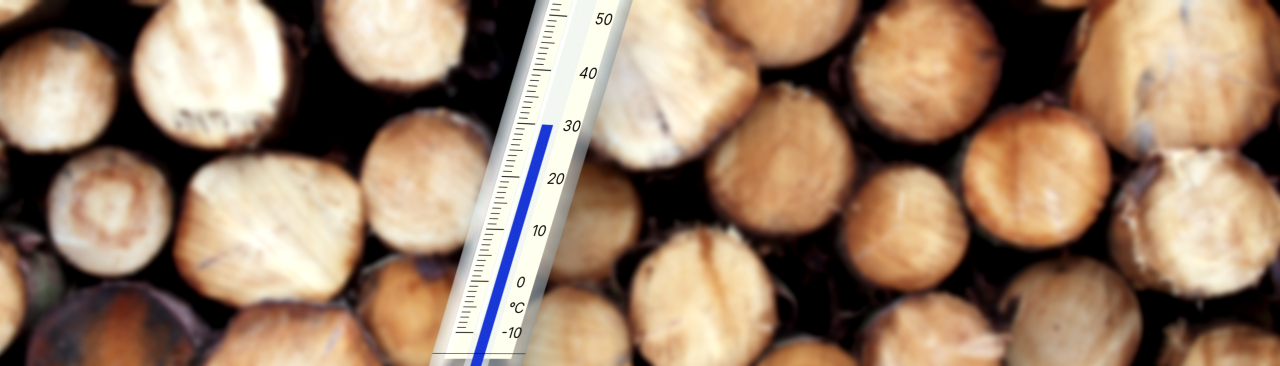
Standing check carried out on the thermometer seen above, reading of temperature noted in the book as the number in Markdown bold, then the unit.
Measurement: **30** °C
